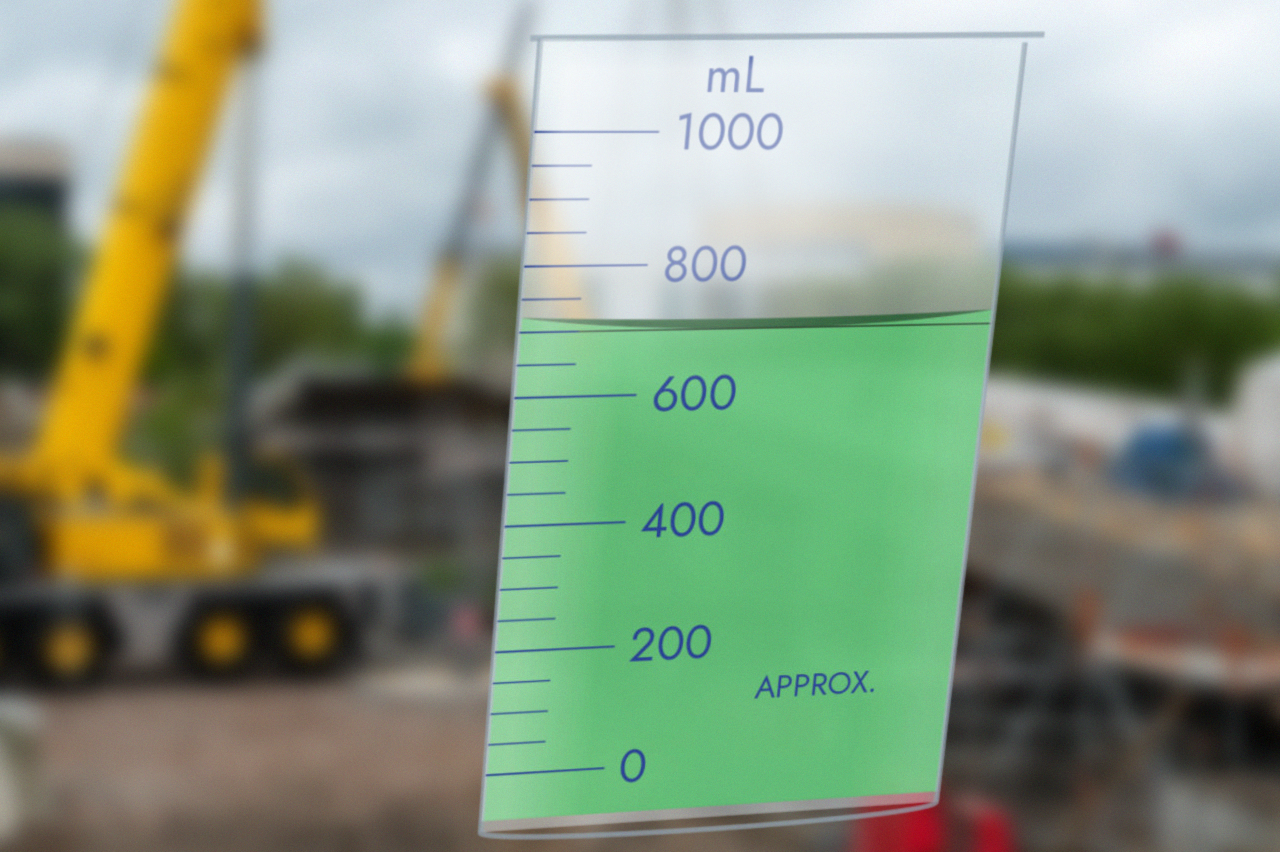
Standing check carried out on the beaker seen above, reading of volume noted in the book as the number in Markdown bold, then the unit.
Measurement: **700** mL
